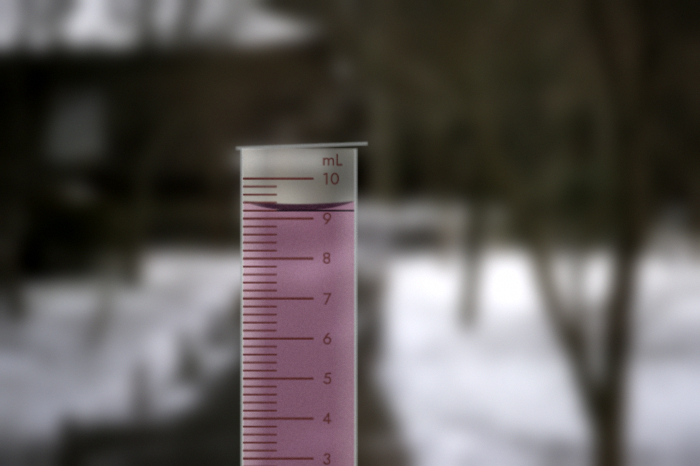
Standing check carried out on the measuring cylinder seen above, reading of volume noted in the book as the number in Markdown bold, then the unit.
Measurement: **9.2** mL
